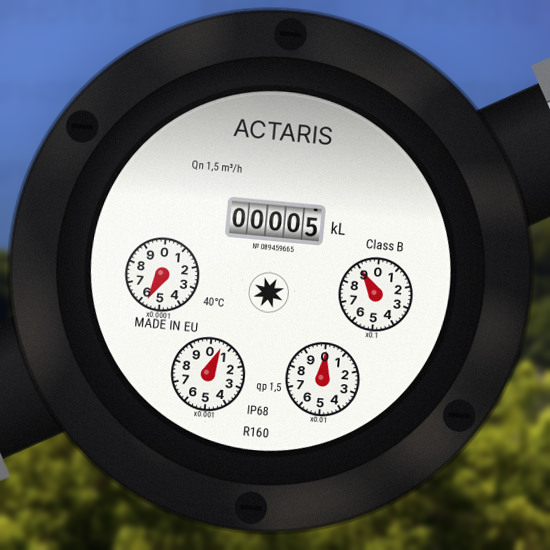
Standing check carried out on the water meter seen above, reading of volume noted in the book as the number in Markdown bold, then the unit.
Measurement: **4.9005** kL
